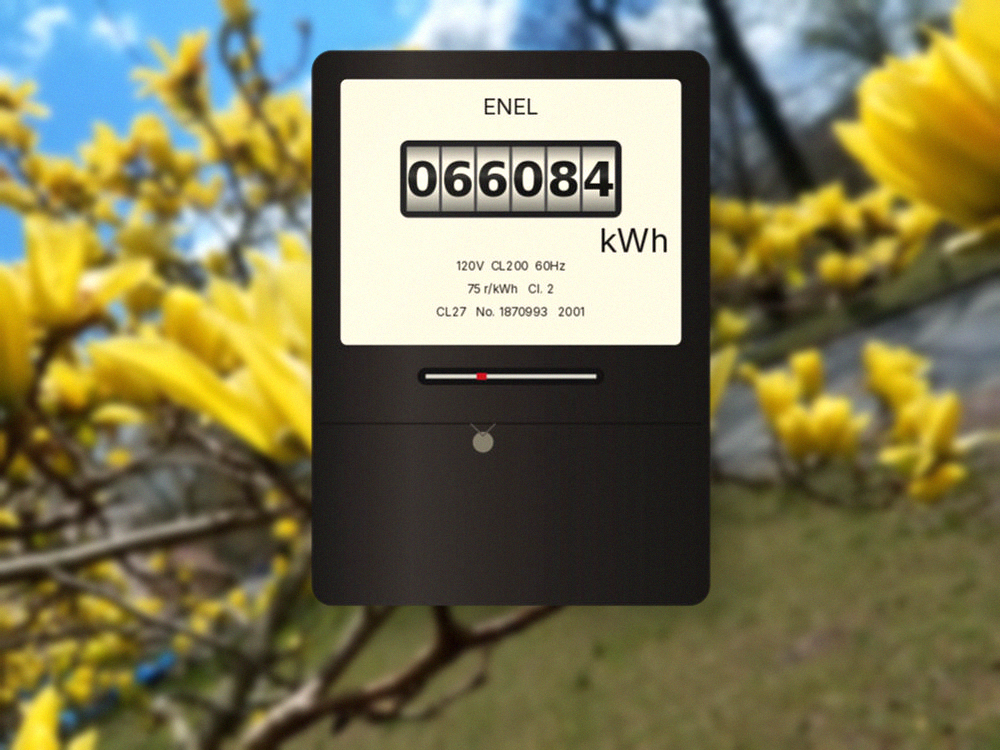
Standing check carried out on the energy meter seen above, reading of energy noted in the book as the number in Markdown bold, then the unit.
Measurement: **66084** kWh
